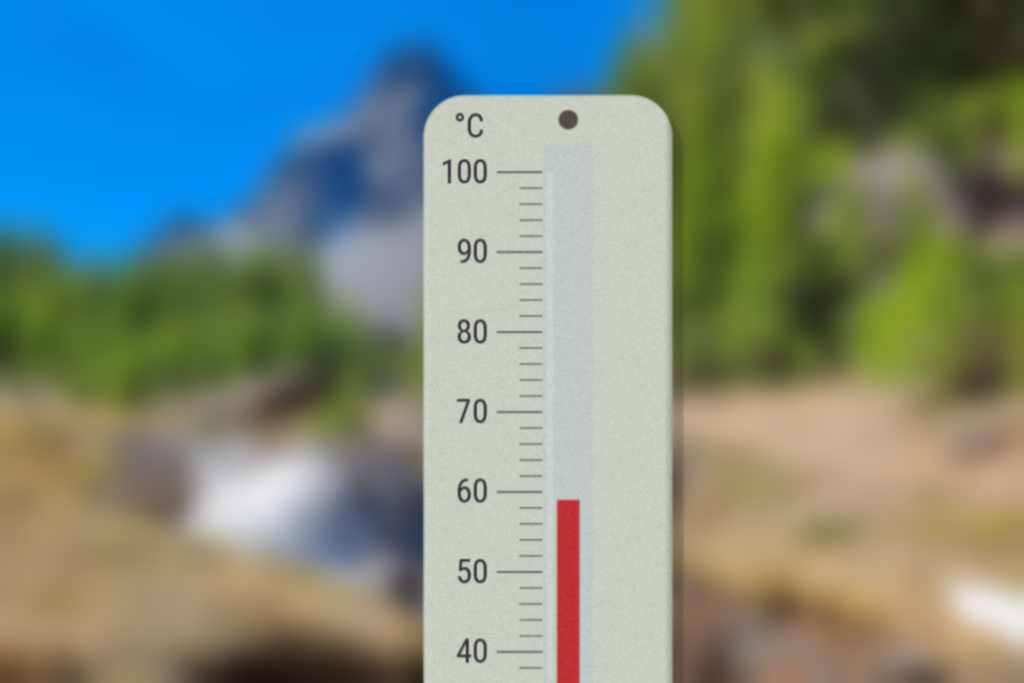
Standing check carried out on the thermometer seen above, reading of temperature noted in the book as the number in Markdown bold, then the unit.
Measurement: **59** °C
